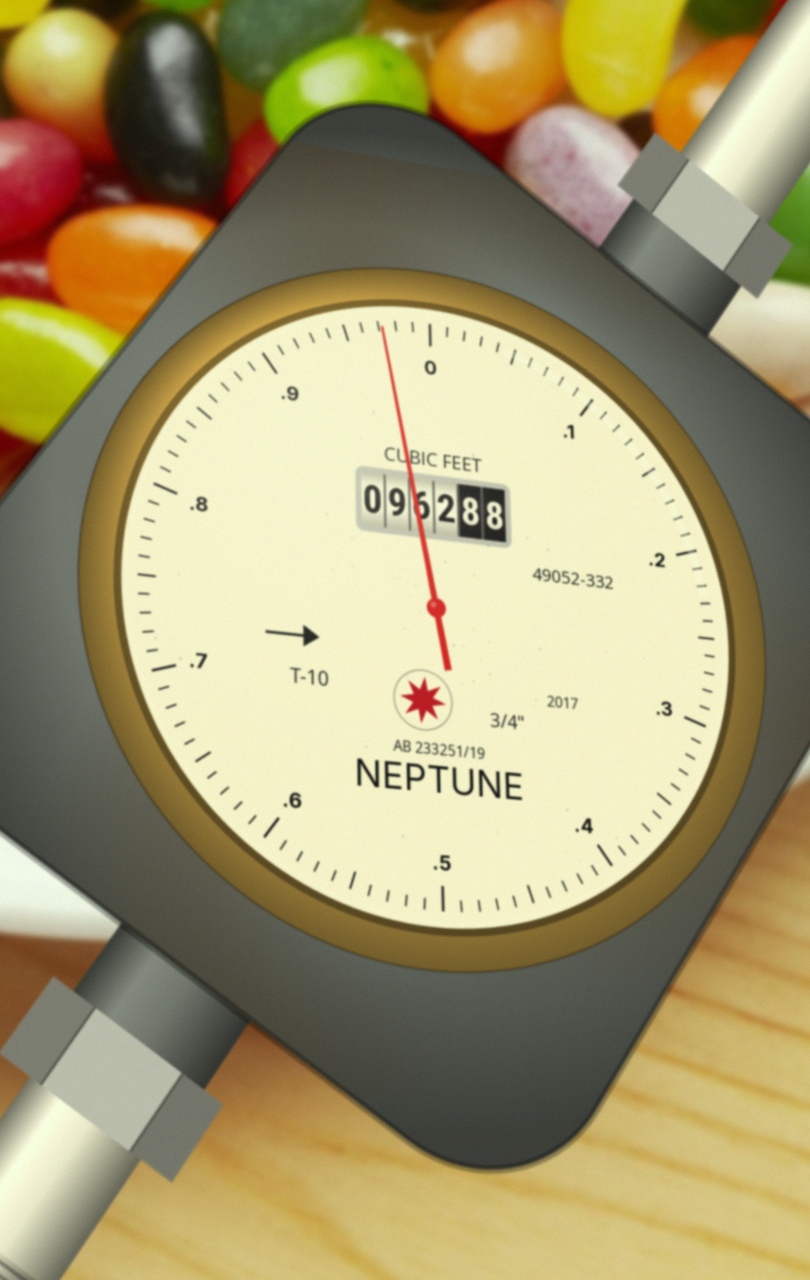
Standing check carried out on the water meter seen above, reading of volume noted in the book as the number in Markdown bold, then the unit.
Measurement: **96287.97** ft³
